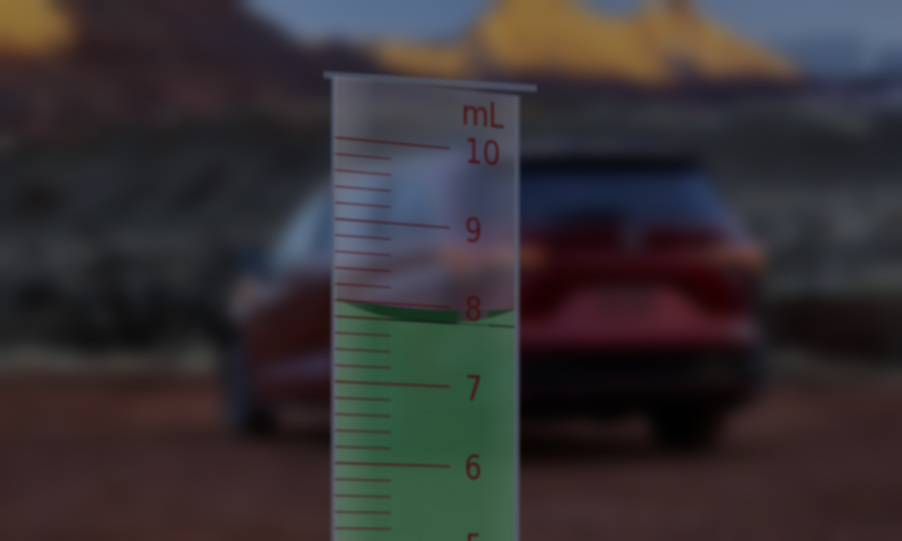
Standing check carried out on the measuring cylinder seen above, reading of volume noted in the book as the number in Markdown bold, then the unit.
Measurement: **7.8** mL
